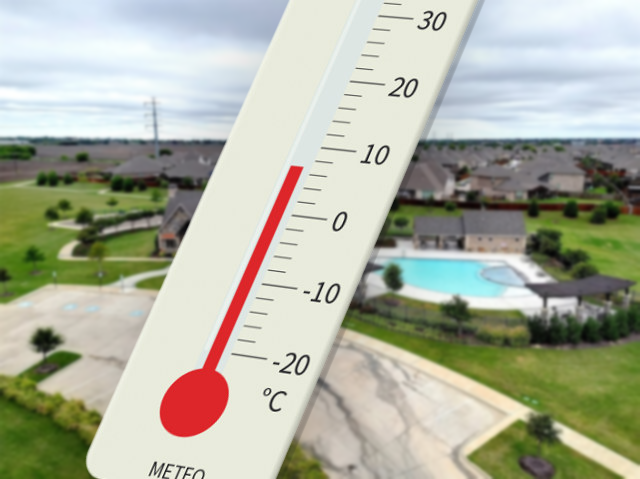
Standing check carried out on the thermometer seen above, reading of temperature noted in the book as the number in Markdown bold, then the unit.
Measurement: **7** °C
